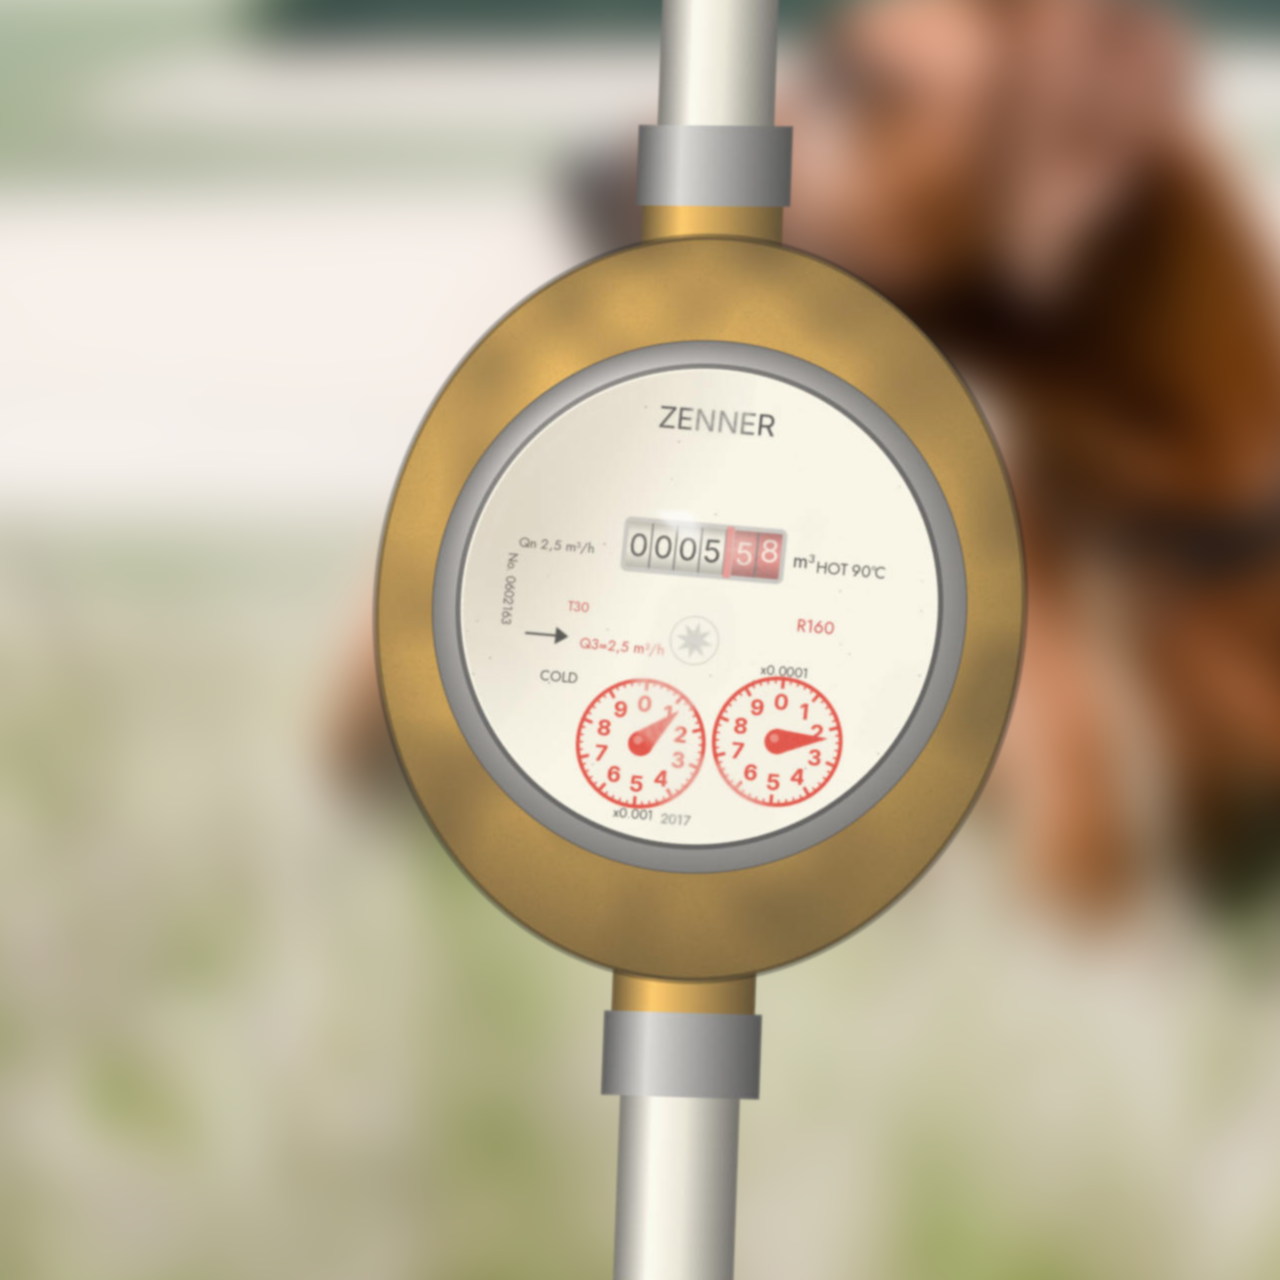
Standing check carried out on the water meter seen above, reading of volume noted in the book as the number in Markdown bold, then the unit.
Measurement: **5.5812** m³
